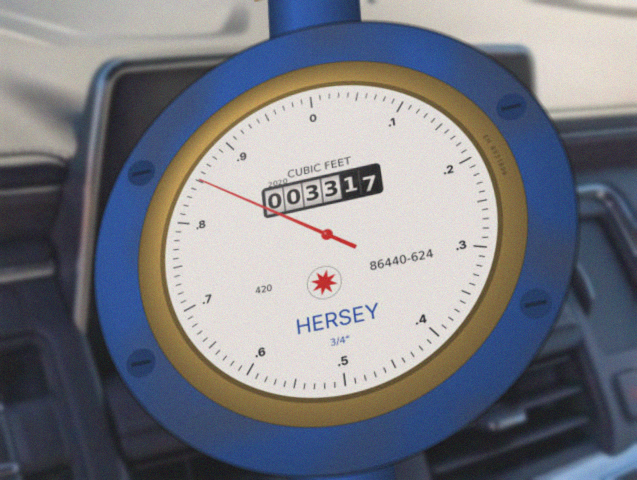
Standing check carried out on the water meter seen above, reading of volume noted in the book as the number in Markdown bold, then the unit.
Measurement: **3316.85** ft³
